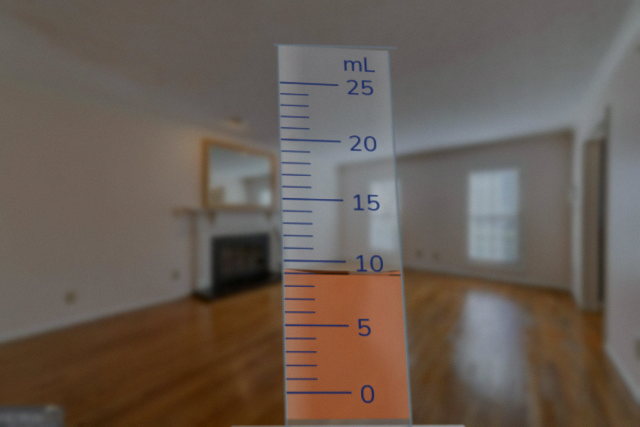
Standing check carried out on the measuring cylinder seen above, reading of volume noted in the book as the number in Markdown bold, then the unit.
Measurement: **9** mL
